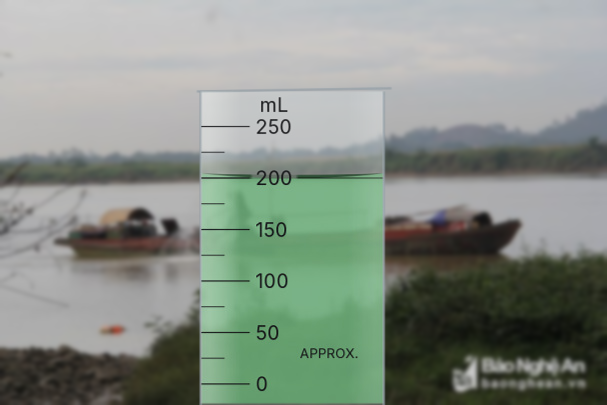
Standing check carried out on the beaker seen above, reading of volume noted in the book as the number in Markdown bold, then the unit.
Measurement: **200** mL
